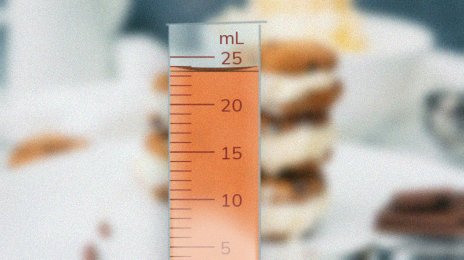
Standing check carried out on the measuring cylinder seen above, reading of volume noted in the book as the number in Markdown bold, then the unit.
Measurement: **23.5** mL
